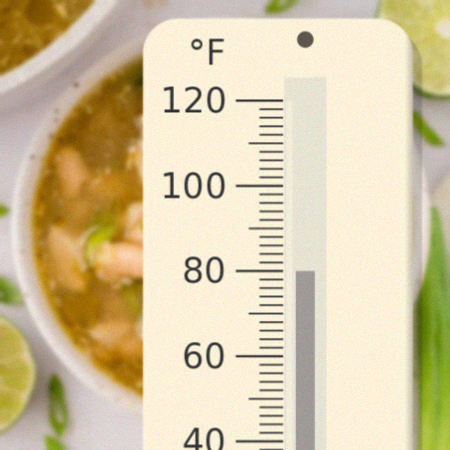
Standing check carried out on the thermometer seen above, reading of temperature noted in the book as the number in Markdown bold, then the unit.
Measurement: **80** °F
